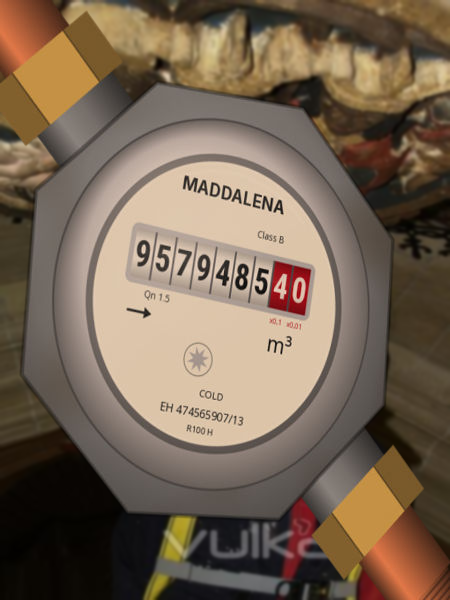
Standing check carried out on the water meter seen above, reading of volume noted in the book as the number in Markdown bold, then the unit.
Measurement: **9579485.40** m³
